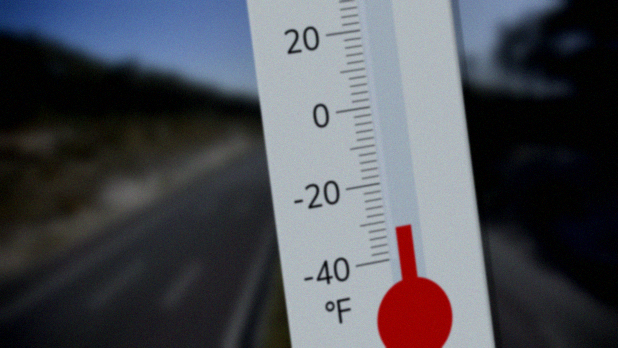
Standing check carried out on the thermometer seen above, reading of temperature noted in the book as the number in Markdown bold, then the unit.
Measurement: **-32** °F
